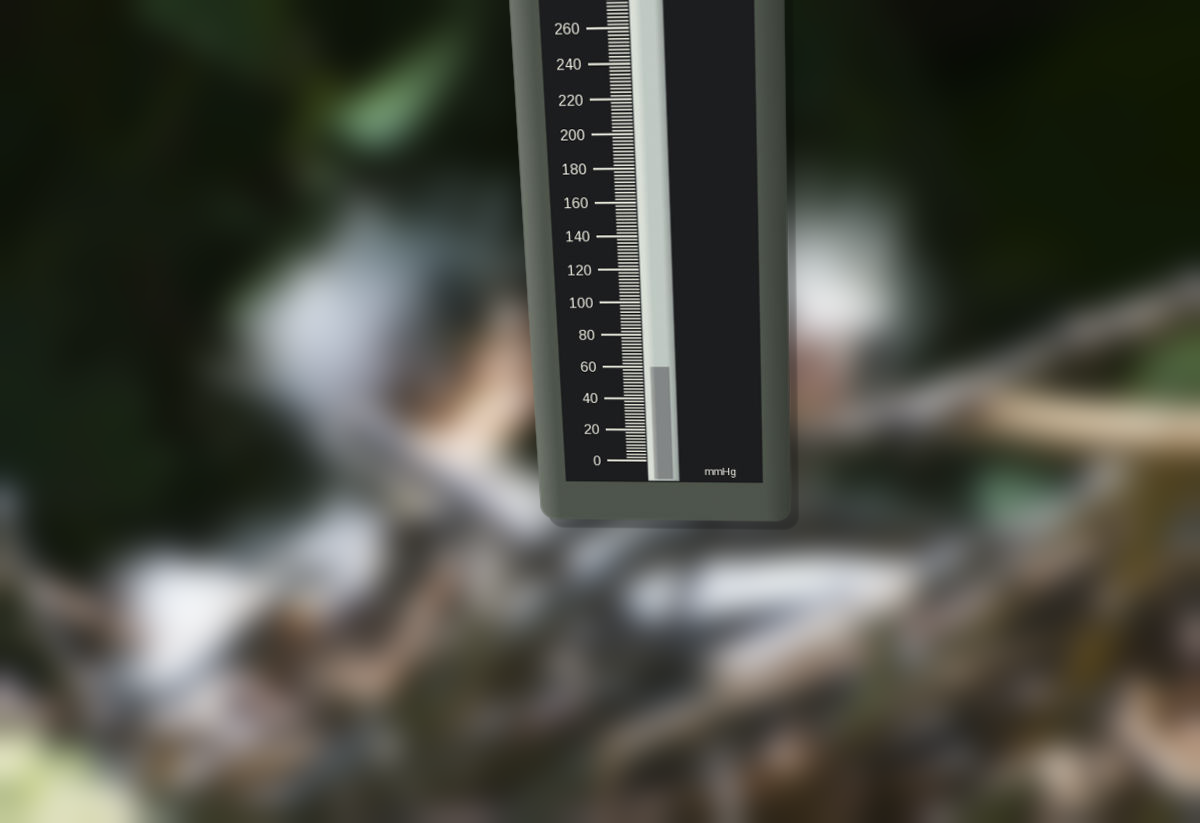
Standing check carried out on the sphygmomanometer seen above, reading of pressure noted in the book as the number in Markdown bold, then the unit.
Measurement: **60** mmHg
